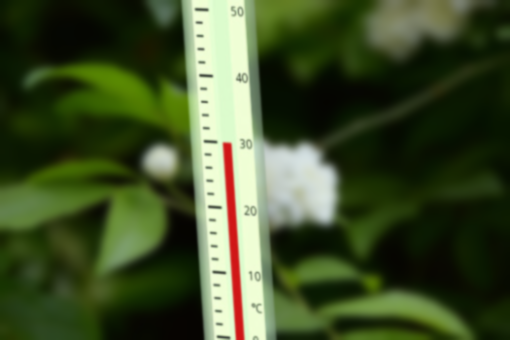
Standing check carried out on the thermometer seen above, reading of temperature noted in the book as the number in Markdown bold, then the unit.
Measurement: **30** °C
